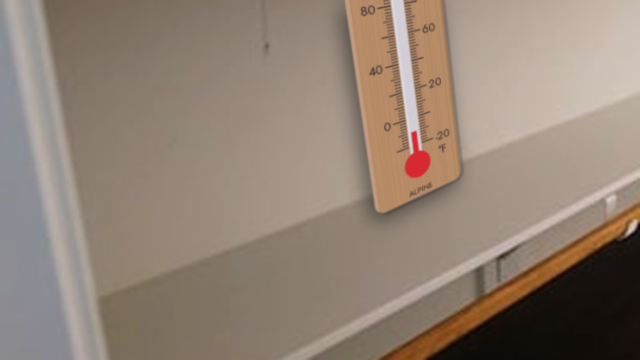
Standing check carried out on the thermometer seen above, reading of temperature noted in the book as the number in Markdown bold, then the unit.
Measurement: **-10** °F
